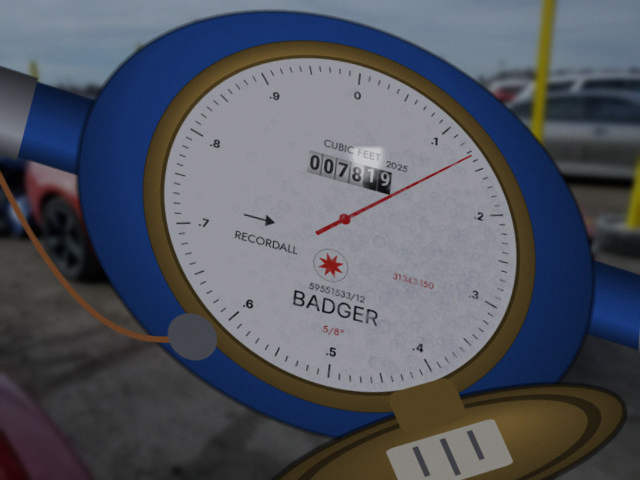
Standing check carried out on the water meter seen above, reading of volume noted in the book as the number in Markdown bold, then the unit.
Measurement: **7819.13** ft³
